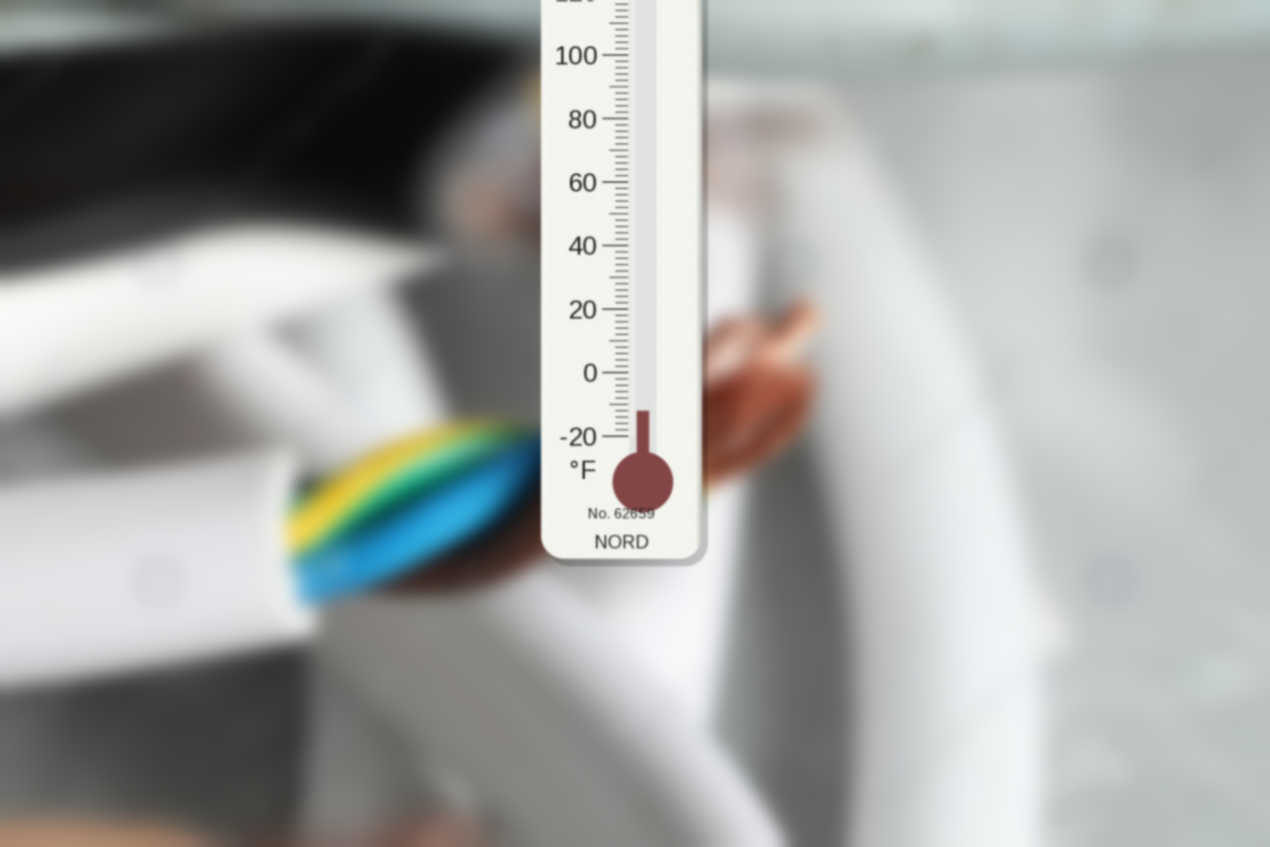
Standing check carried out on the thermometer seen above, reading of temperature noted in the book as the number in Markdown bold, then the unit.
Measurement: **-12** °F
